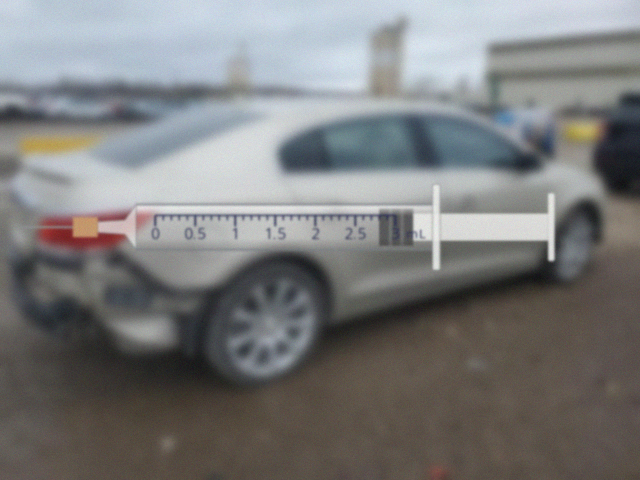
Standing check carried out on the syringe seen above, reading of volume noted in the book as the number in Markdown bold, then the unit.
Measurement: **2.8** mL
